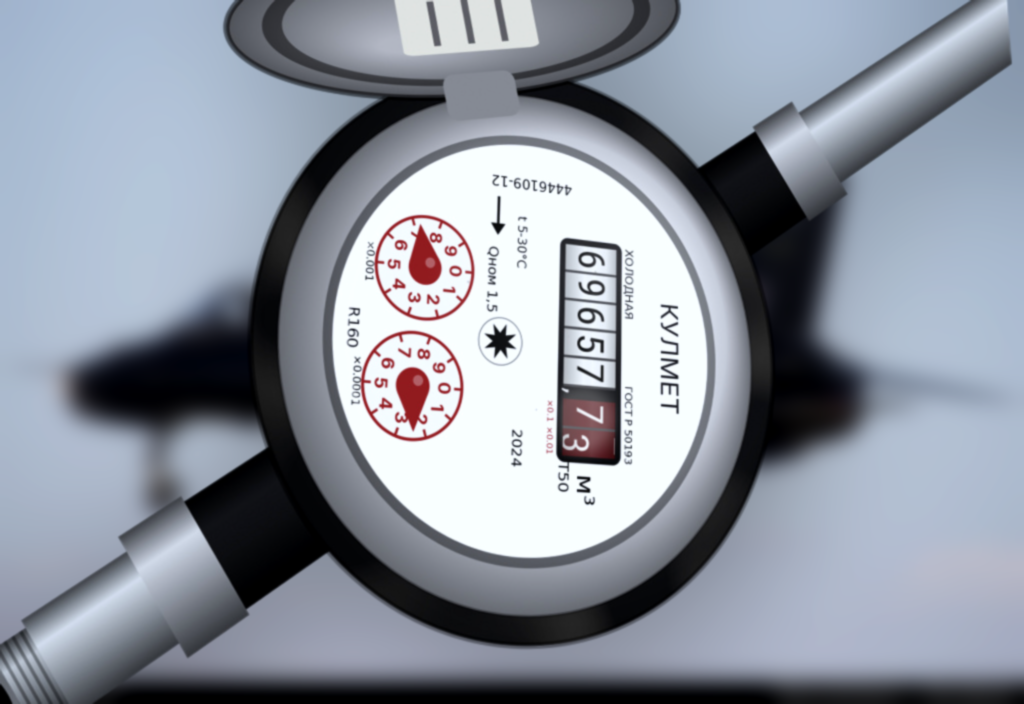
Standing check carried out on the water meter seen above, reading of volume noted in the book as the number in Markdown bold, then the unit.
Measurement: **69657.7272** m³
